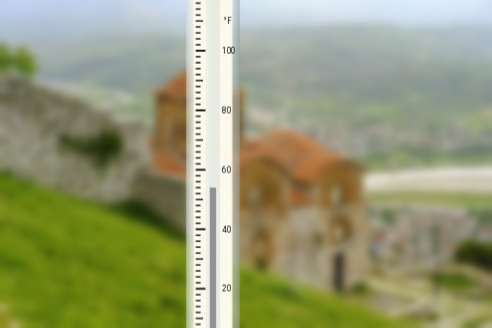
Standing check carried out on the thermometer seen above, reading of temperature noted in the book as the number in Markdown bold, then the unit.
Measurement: **54** °F
